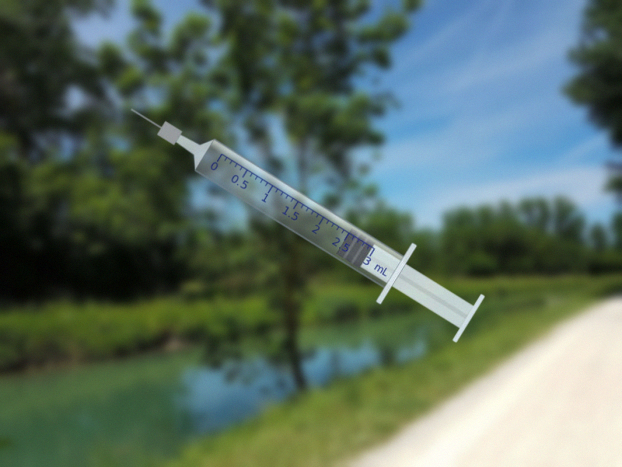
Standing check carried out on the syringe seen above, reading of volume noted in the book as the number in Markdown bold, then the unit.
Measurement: **2.5** mL
